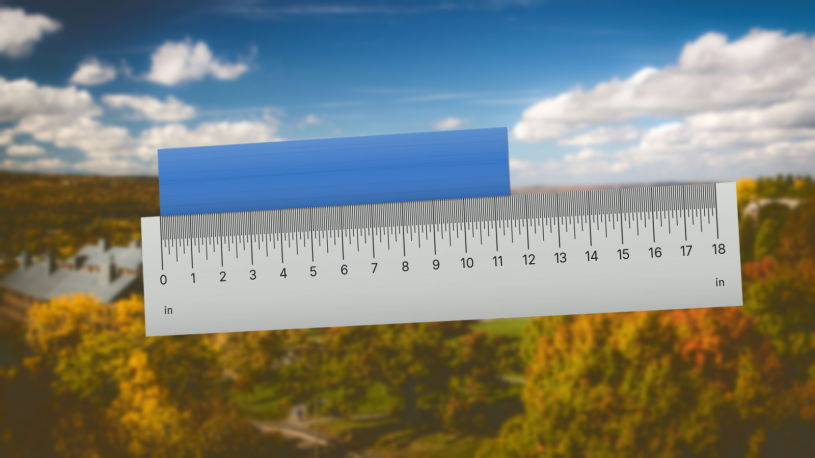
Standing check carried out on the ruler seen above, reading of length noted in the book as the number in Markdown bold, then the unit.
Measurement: **11.5** in
